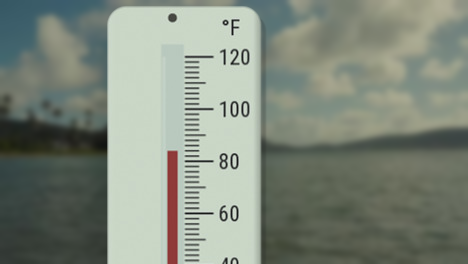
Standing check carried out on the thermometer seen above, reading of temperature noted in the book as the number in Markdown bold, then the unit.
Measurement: **84** °F
